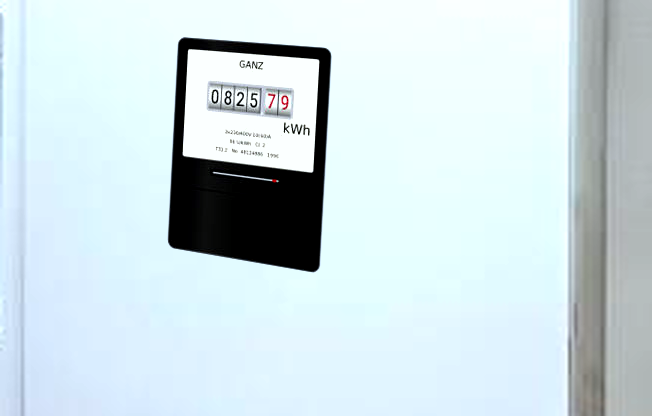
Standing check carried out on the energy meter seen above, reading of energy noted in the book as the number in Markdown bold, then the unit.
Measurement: **825.79** kWh
